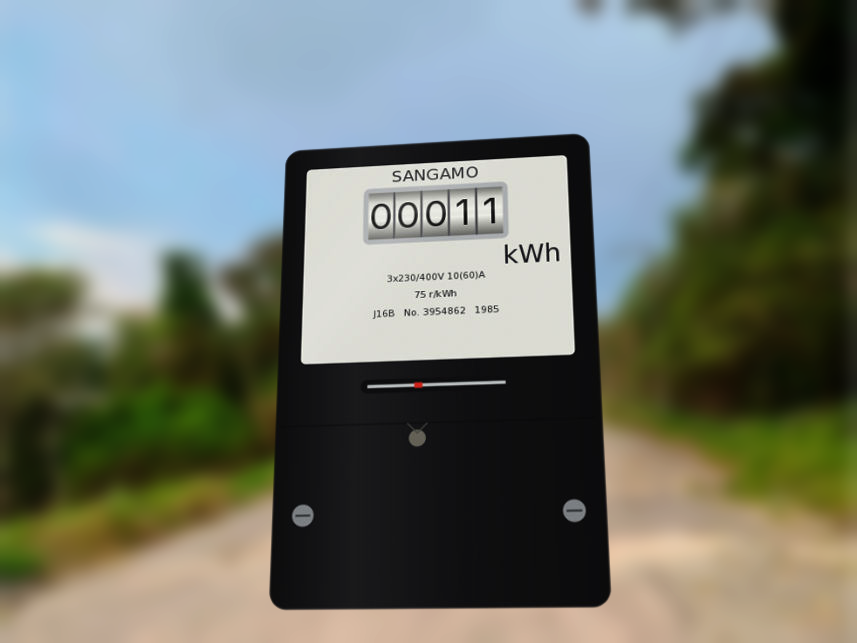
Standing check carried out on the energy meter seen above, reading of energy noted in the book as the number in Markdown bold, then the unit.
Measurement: **11** kWh
